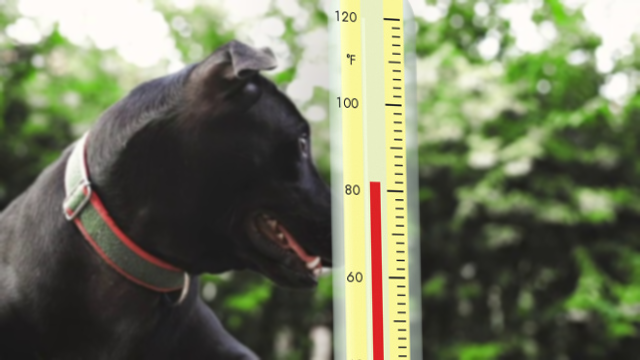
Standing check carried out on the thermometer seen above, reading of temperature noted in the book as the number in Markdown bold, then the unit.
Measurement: **82** °F
